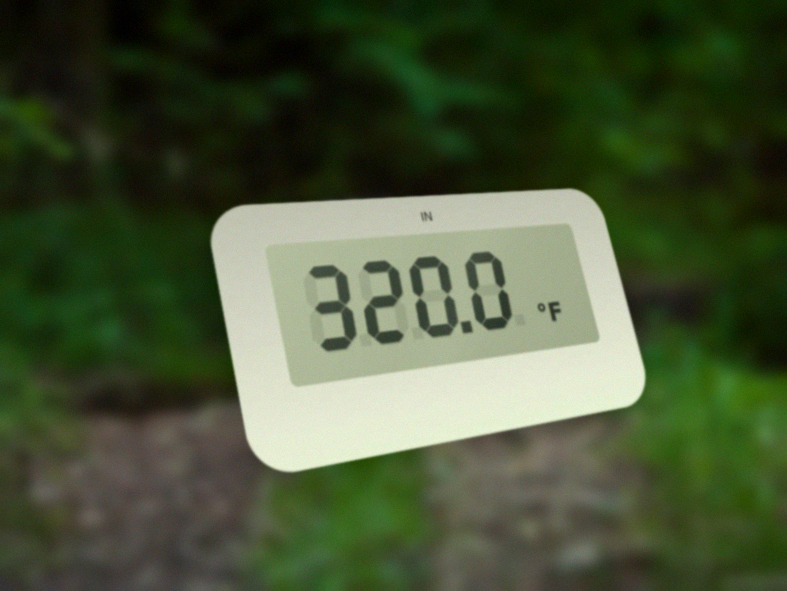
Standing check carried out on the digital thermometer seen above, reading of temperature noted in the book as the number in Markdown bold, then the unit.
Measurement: **320.0** °F
